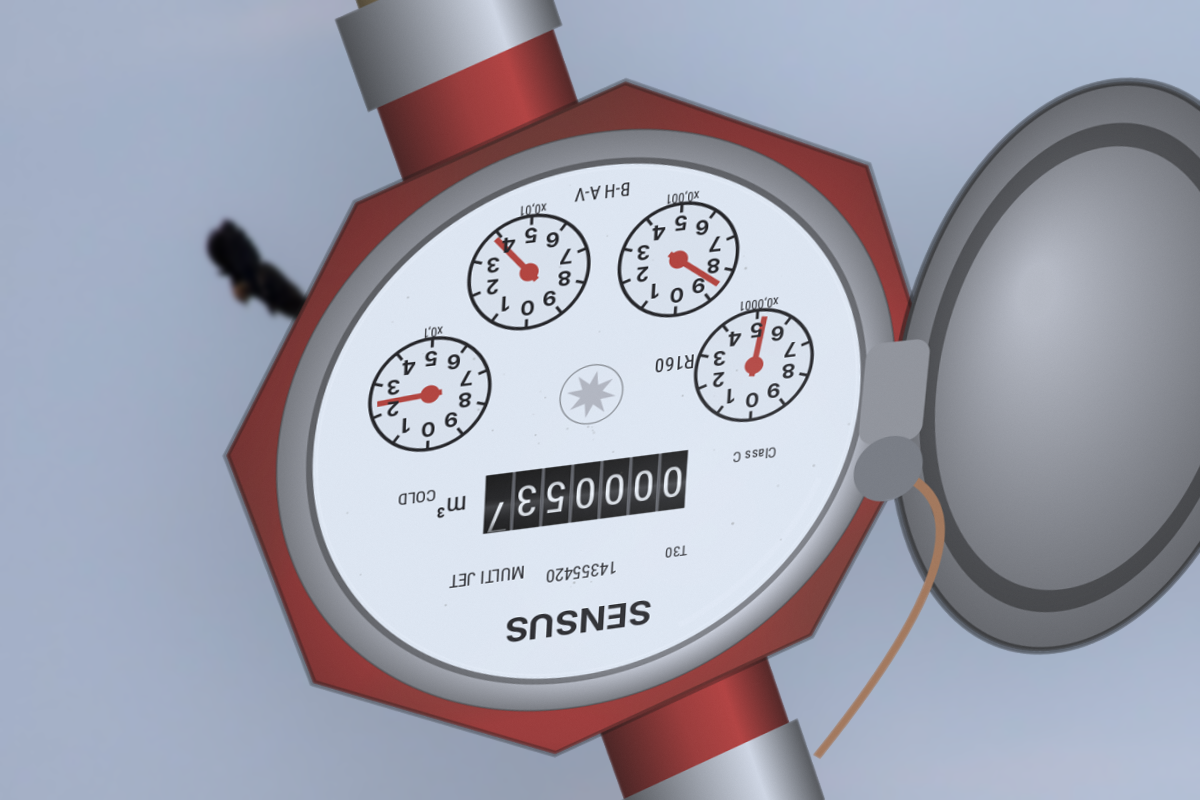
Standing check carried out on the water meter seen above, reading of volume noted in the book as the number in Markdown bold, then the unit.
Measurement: **537.2385** m³
